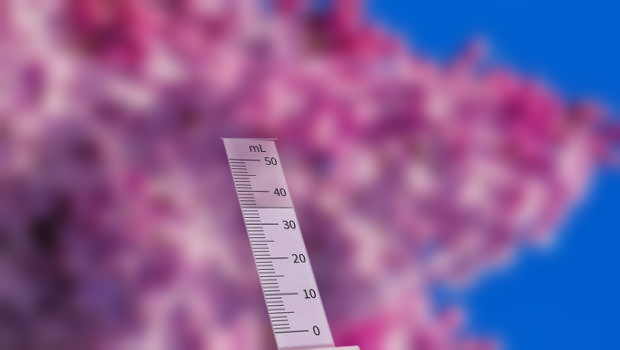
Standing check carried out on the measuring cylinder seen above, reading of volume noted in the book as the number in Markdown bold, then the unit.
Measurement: **35** mL
